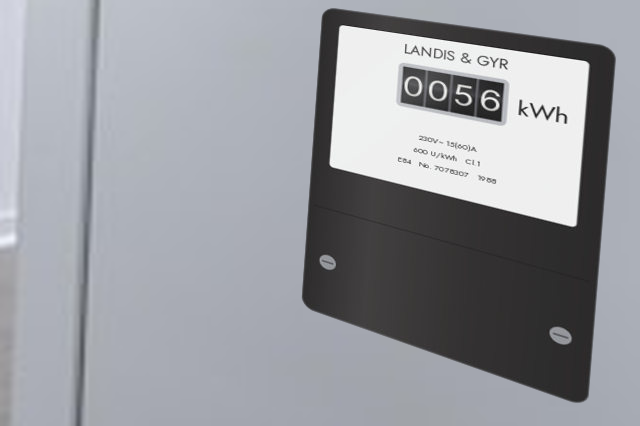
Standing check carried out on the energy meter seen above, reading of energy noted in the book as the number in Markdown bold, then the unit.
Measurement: **56** kWh
